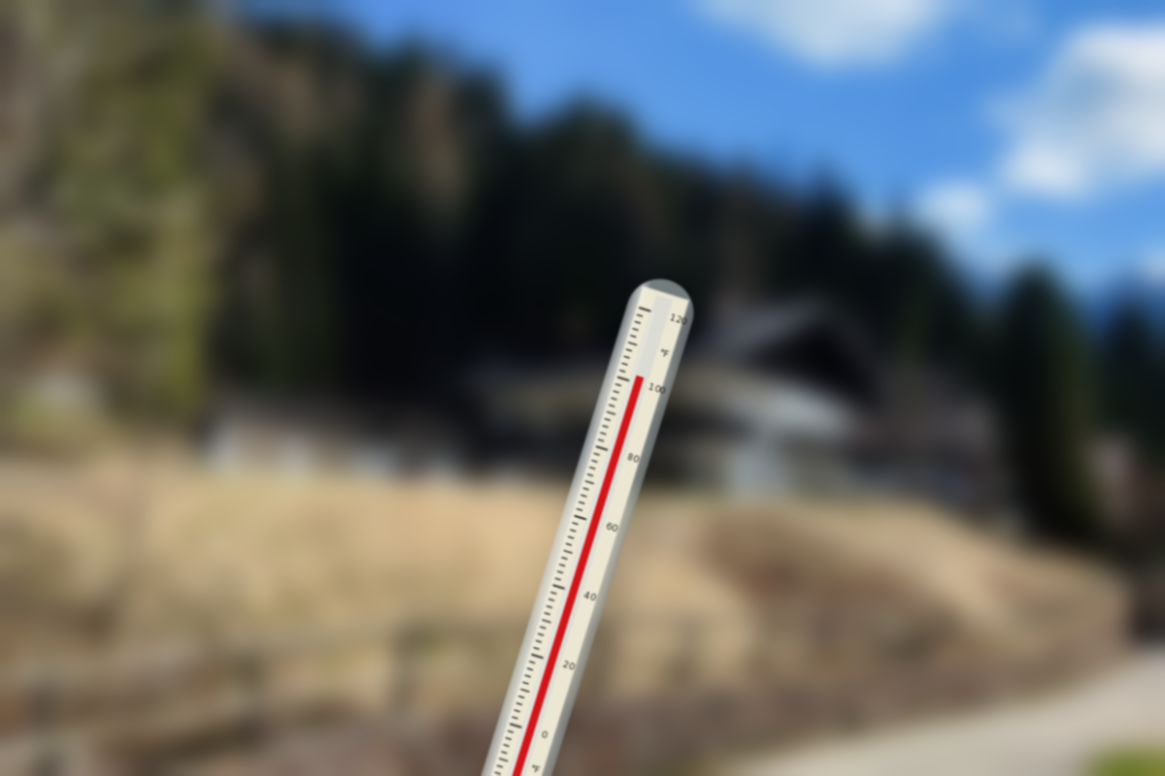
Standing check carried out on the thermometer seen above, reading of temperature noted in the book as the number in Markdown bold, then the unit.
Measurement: **102** °F
